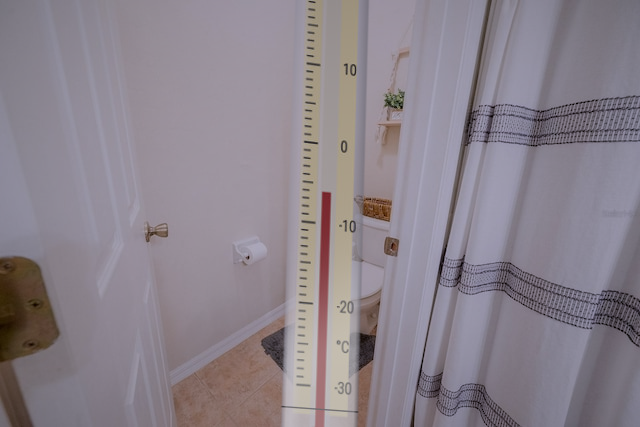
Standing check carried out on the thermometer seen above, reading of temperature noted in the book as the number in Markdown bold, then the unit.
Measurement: **-6** °C
